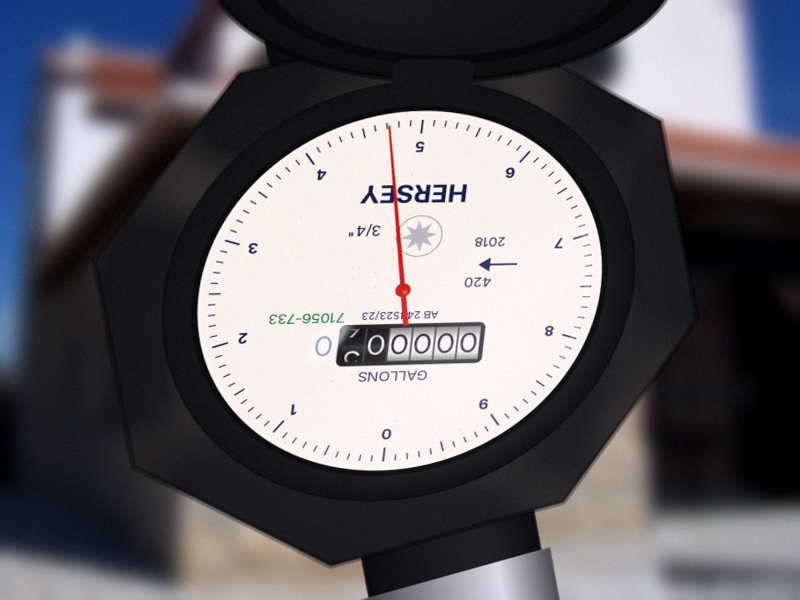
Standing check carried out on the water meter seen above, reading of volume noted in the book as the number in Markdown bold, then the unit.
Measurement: **54.7** gal
